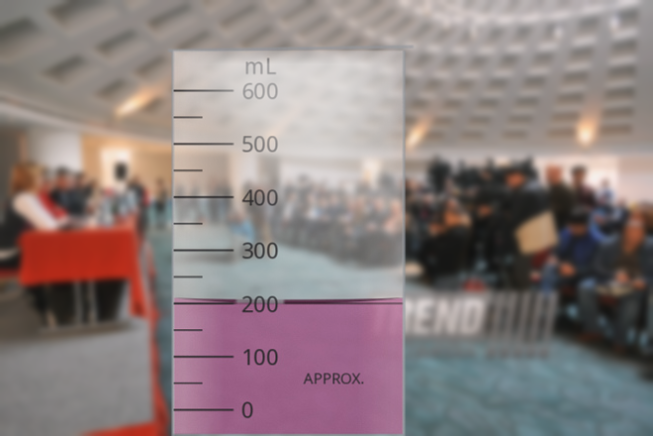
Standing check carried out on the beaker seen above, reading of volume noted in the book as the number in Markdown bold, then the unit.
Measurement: **200** mL
